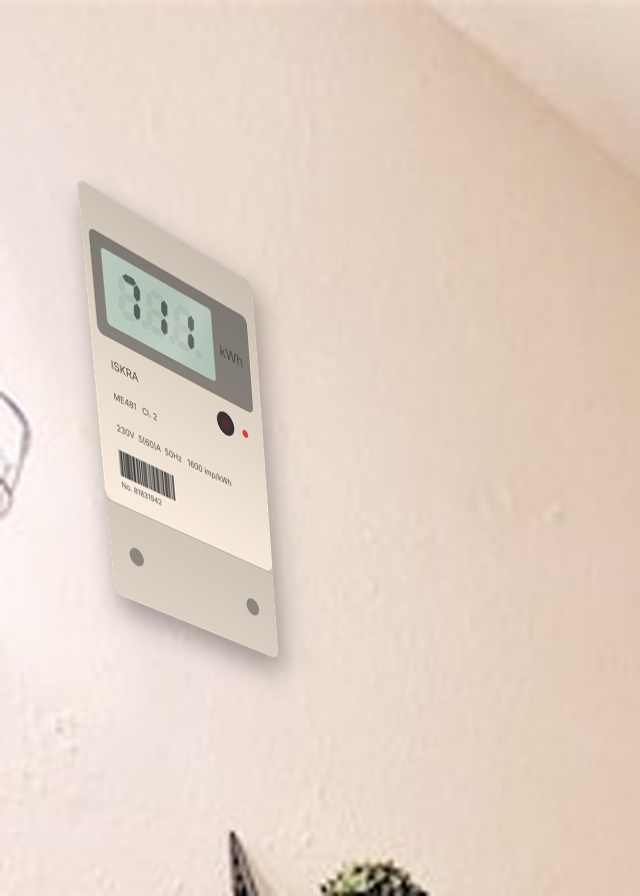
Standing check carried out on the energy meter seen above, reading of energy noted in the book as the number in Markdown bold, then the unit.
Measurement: **711** kWh
